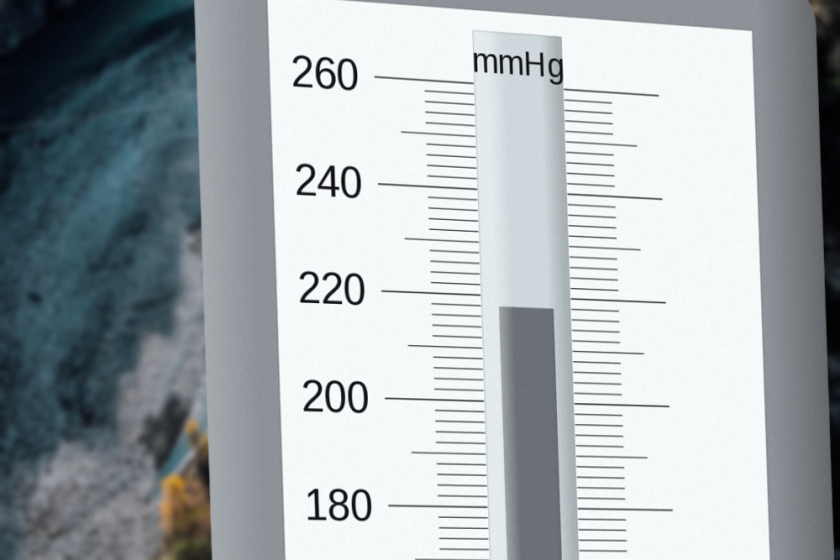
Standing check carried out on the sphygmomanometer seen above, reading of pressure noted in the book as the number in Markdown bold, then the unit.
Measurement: **218** mmHg
